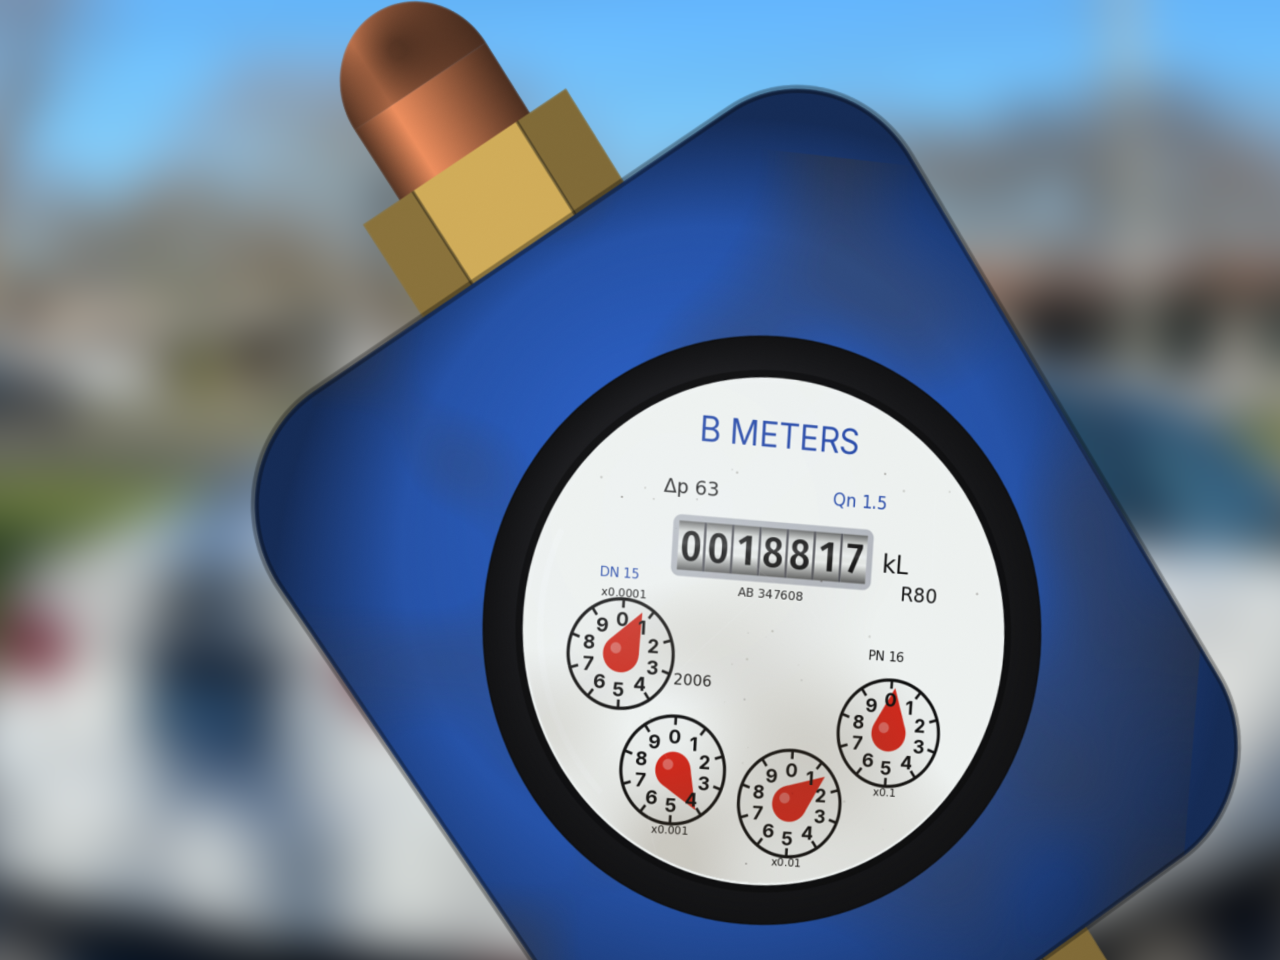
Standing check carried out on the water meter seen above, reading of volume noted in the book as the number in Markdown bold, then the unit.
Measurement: **18817.0140** kL
